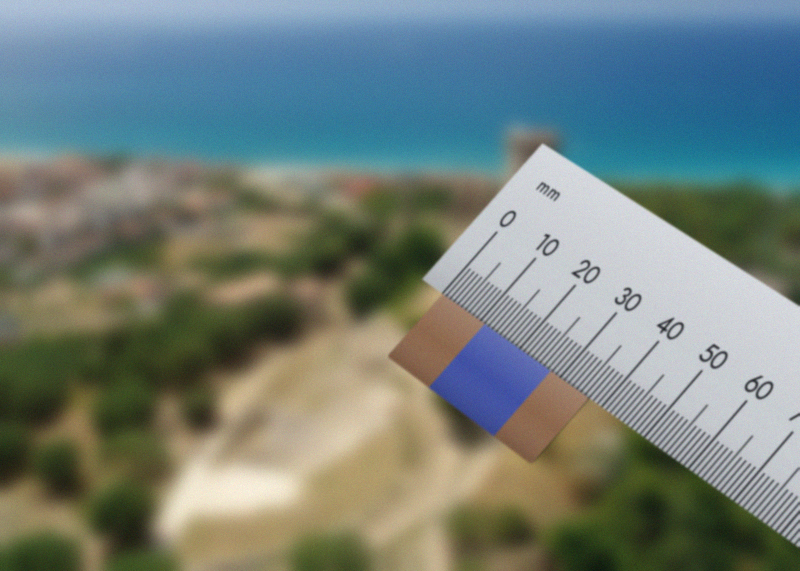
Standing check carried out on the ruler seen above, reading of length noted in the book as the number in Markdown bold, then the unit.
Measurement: **37** mm
